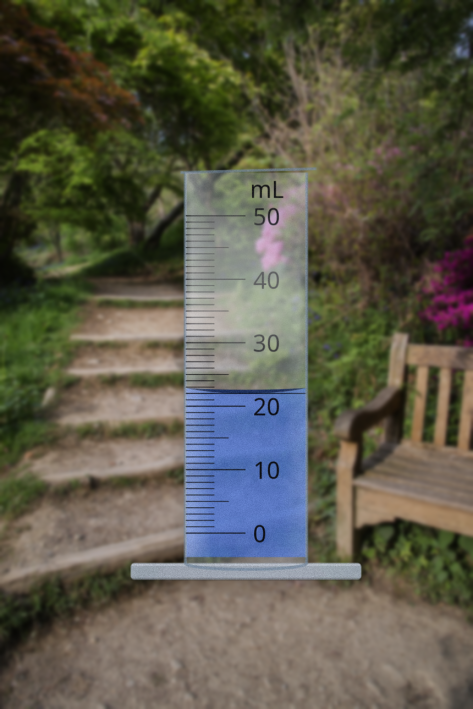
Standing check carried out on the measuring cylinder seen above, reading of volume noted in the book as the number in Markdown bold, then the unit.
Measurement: **22** mL
